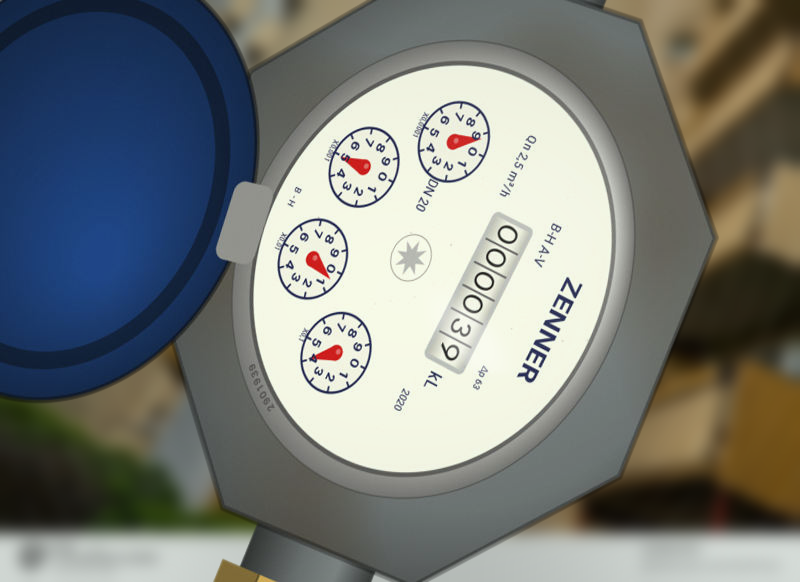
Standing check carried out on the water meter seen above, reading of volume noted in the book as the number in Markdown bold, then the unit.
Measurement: **39.4049** kL
